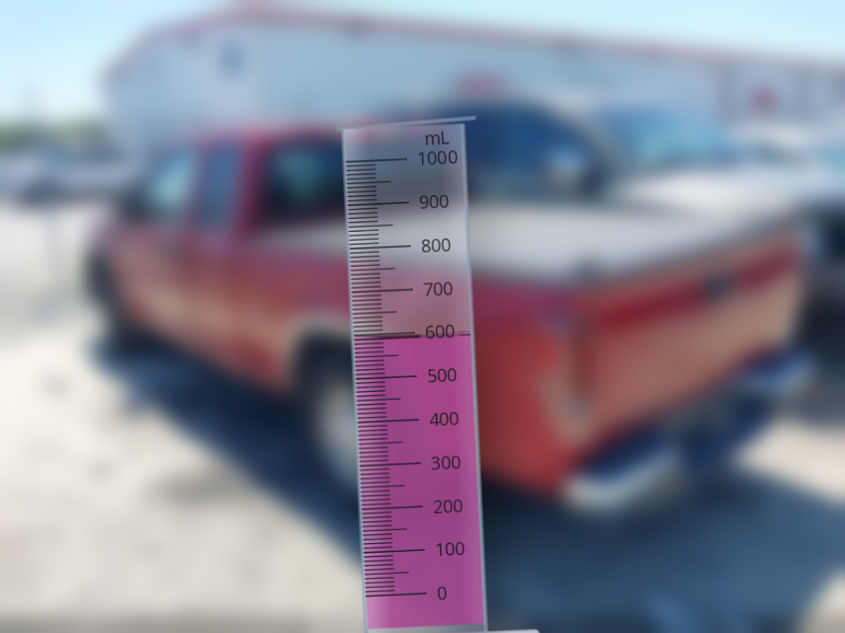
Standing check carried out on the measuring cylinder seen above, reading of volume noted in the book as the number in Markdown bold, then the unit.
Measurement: **590** mL
